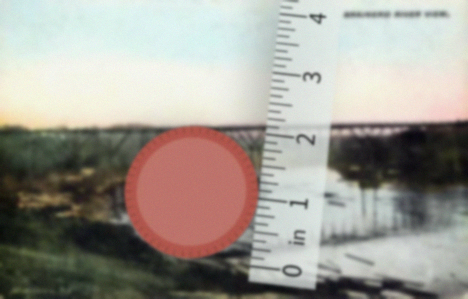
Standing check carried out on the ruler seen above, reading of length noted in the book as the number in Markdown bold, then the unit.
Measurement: **2** in
